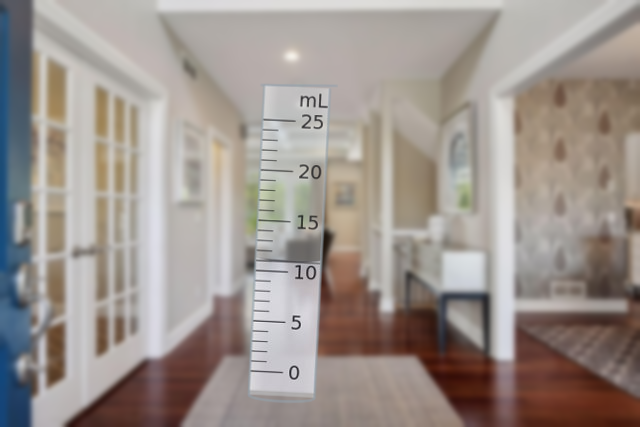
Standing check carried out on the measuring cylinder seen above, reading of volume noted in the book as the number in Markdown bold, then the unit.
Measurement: **11** mL
